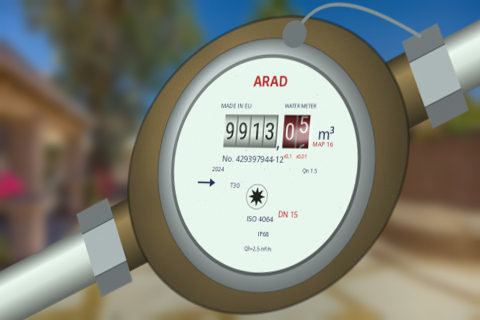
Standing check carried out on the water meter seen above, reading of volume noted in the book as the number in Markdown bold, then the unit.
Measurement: **9913.05** m³
